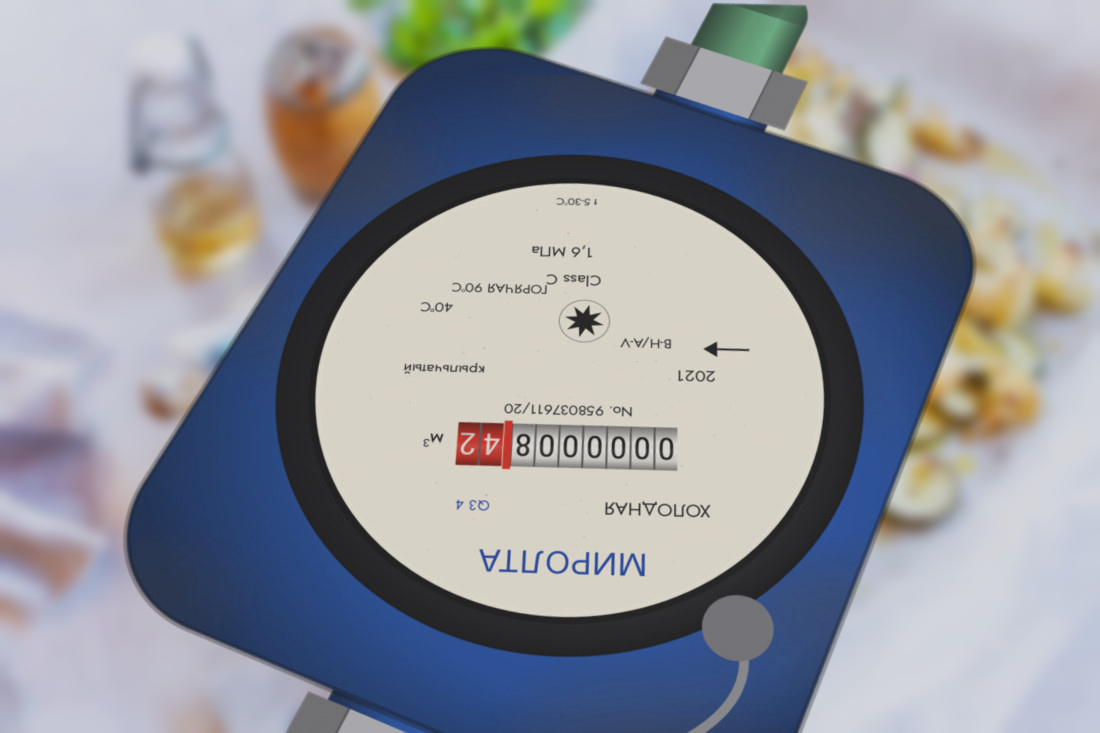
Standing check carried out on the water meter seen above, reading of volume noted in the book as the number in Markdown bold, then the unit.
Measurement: **8.42** m³
